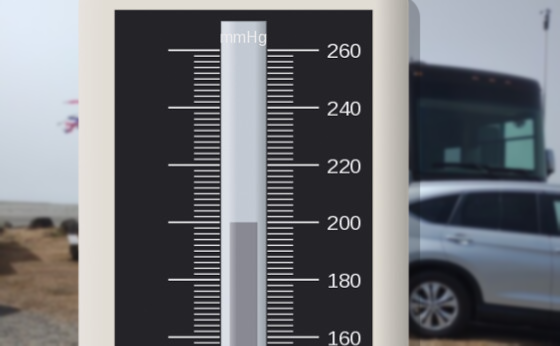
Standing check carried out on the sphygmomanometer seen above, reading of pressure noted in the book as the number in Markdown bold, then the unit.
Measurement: **200** mmHg
